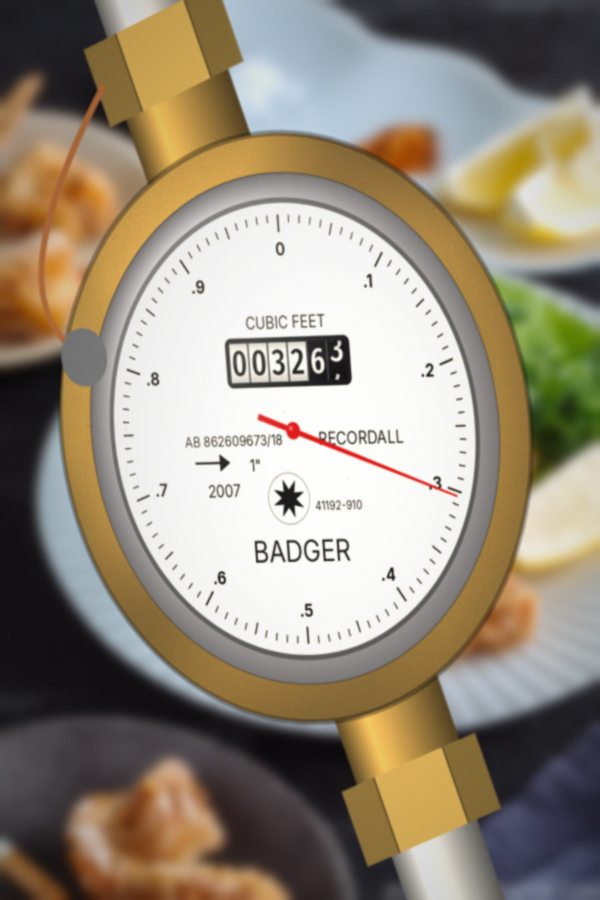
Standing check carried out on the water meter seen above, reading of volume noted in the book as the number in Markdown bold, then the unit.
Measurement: **3263.30** ft³
